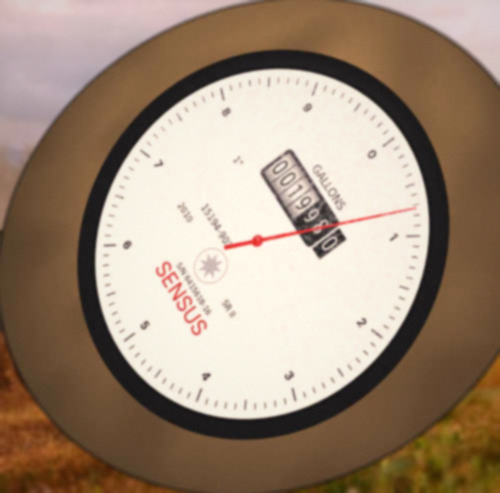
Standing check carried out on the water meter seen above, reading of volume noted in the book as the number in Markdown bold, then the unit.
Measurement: **19980.7** gal
